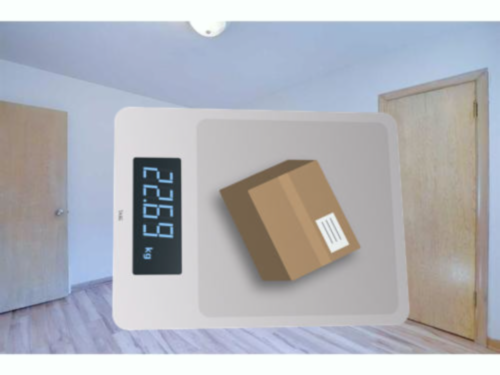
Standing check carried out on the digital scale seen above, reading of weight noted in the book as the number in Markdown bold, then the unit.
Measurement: **22.69** kg
